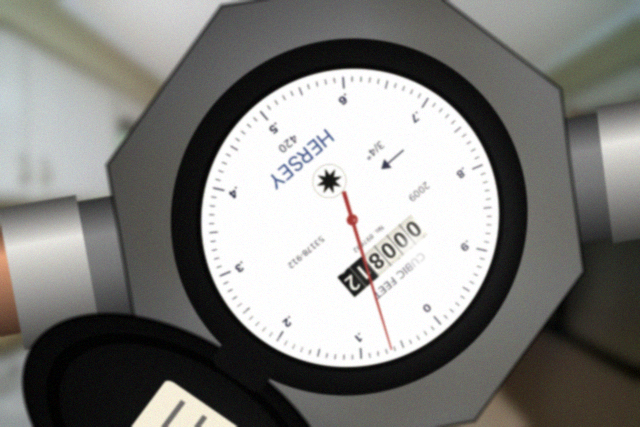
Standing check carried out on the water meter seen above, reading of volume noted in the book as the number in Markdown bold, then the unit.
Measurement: **812.06** ft³
